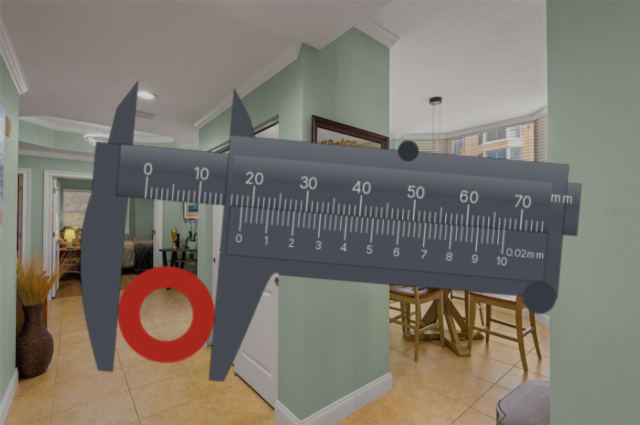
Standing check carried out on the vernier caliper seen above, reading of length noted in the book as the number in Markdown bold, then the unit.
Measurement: **18.0** mm
